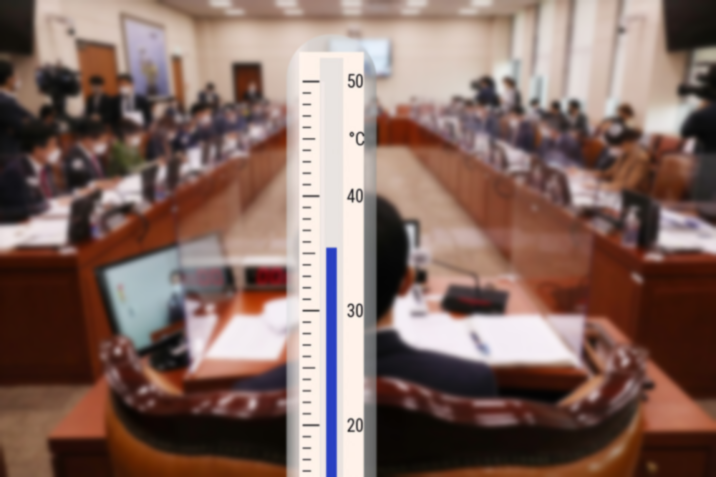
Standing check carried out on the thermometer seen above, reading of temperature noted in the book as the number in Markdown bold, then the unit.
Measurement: **35.5** °C
